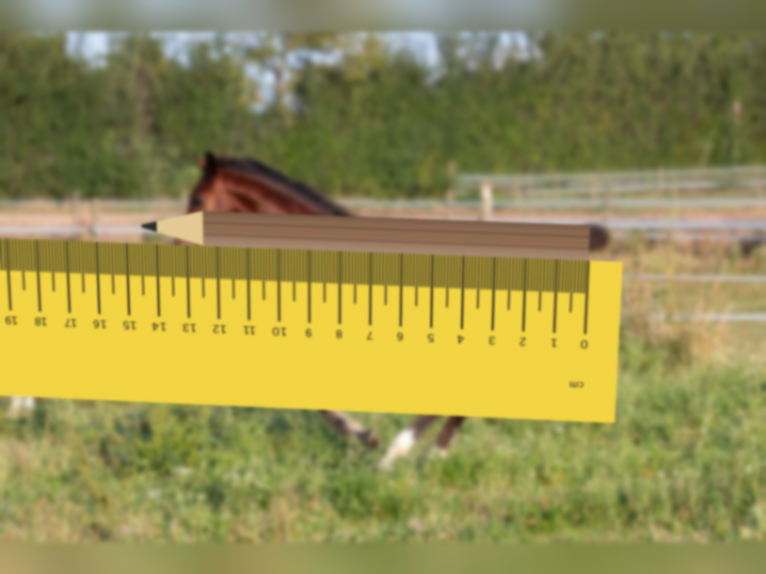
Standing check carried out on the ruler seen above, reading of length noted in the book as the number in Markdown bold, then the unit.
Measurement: **14.5** cm
